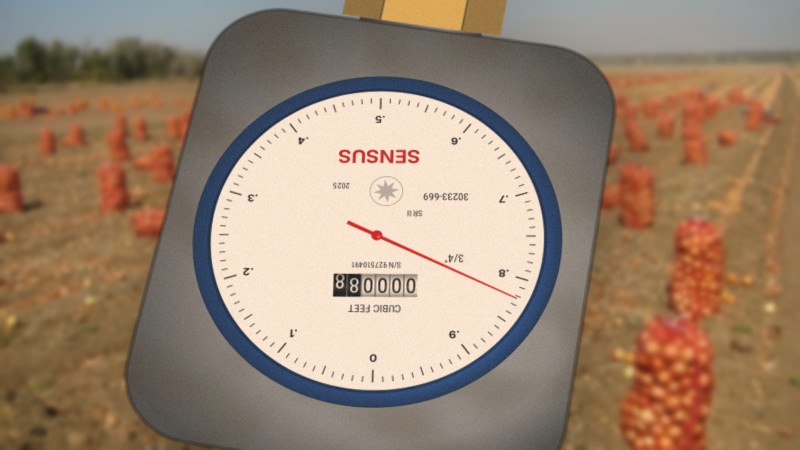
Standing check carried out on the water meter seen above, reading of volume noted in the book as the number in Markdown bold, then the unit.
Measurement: **87.82** ft³
